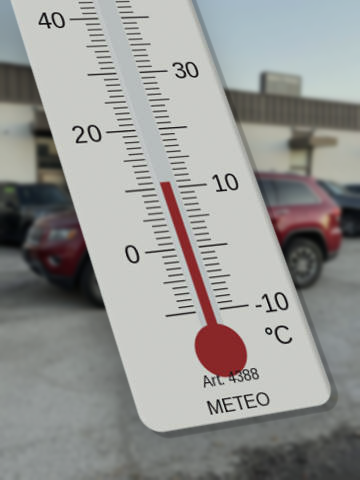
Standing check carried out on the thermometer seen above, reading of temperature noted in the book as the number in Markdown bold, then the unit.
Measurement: **11** °C
